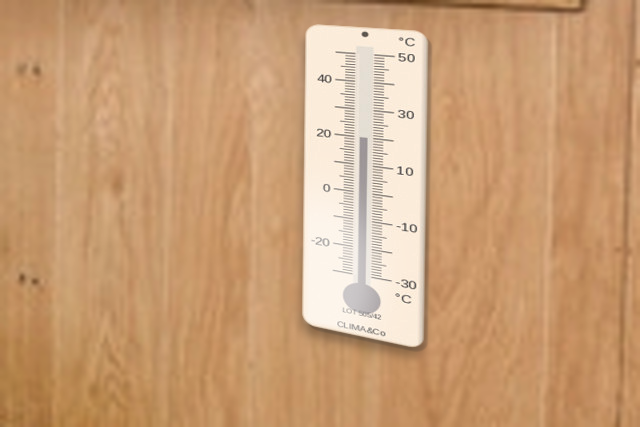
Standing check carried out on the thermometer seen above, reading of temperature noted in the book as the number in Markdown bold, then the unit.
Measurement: **20** °C
